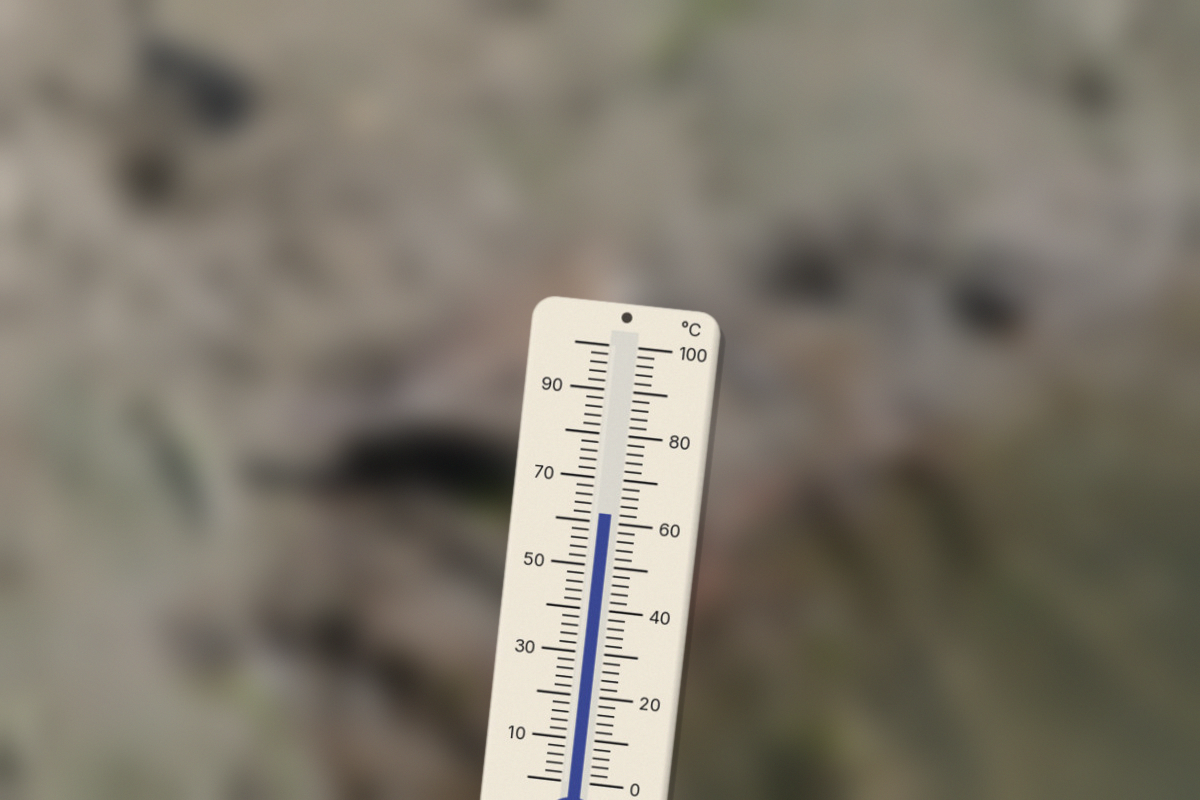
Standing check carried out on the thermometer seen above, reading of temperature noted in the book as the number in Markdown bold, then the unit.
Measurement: **62** °C
